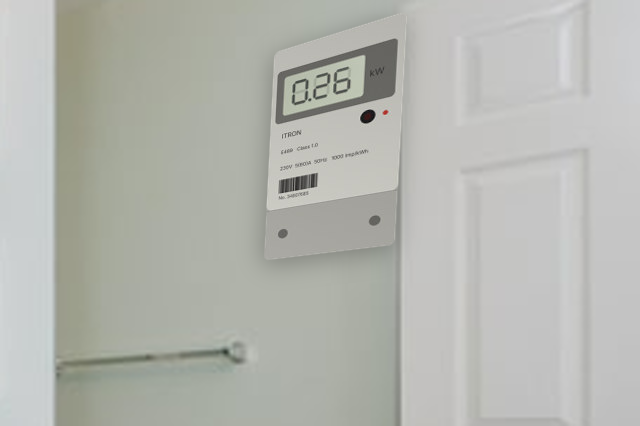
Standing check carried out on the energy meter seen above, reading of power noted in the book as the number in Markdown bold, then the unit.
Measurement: **0.26** kW
